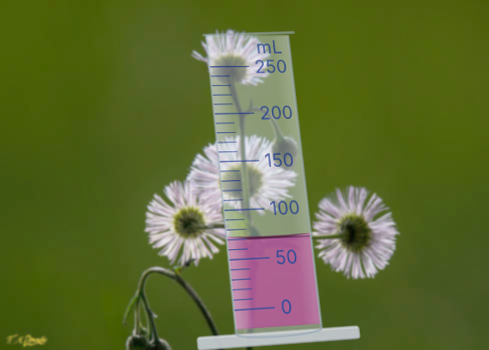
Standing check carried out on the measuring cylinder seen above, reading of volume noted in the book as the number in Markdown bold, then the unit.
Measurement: **70** mL
